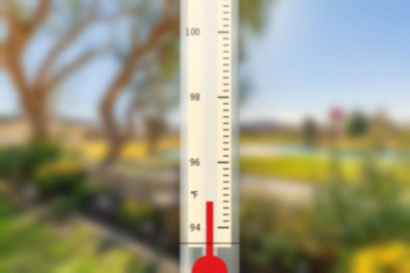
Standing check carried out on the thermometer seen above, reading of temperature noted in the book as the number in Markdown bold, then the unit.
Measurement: **94.8** °F
